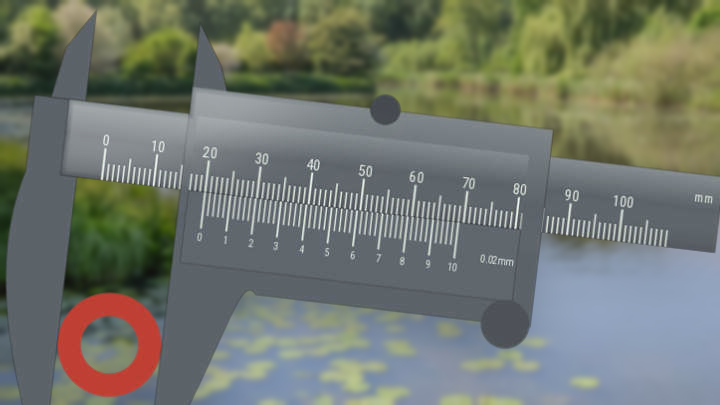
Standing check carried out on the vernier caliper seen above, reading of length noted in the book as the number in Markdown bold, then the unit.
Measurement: **20.0** mm
